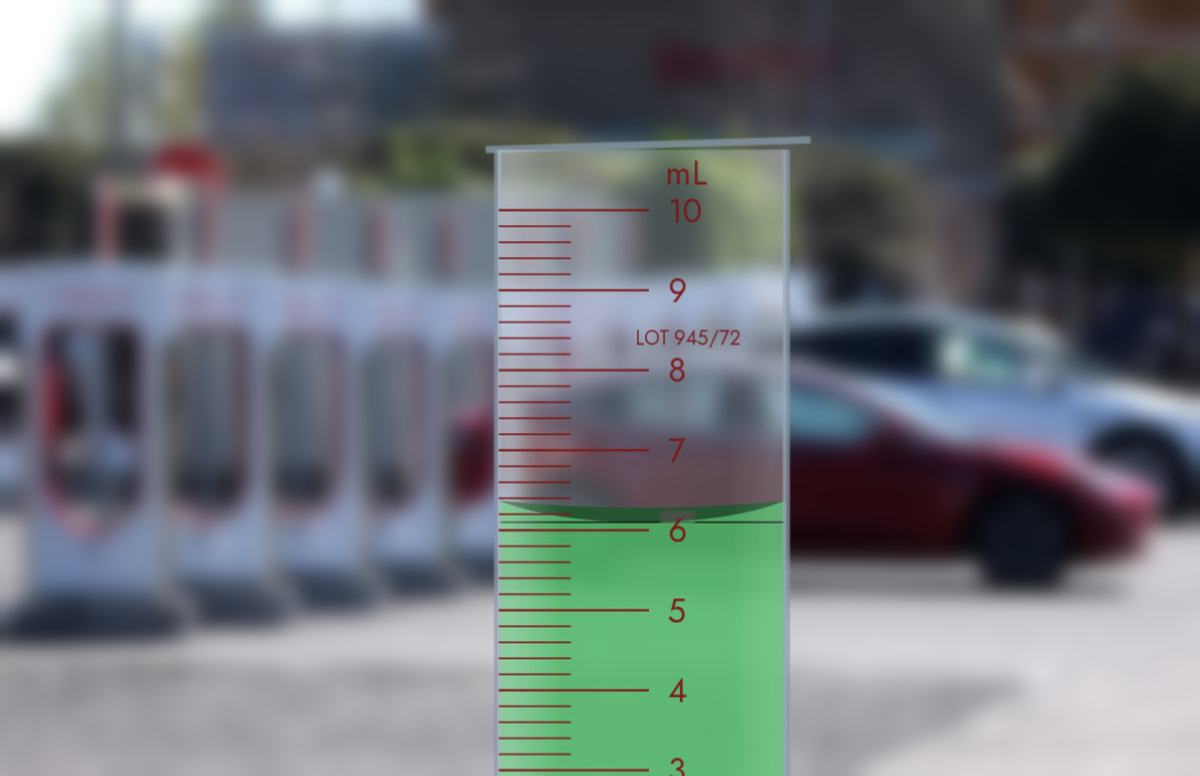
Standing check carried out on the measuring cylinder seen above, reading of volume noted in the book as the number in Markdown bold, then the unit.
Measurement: **6.1** mL
